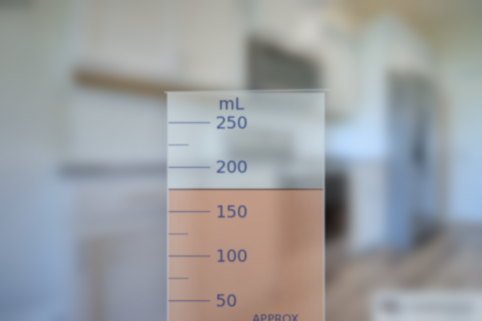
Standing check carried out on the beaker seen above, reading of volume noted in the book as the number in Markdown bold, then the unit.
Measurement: **175** mL
